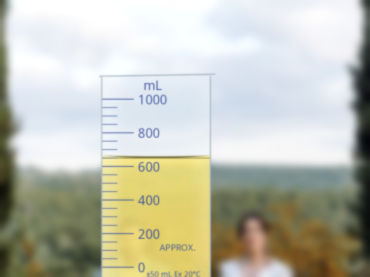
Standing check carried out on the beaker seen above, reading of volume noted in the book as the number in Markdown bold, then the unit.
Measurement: **650** mL
